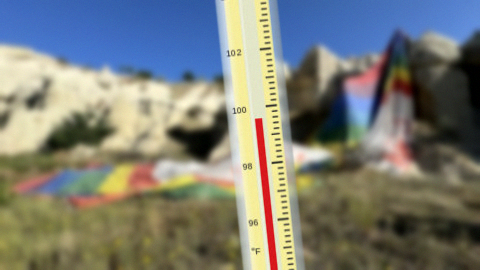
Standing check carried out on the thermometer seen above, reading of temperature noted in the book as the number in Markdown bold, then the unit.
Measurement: **99.6** °F
